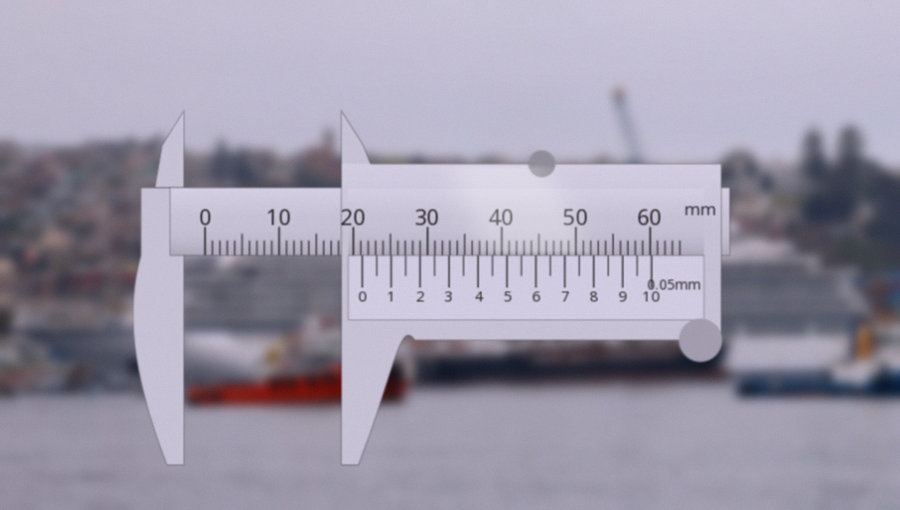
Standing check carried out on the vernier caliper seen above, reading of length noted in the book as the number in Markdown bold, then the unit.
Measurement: **21.2** mm
